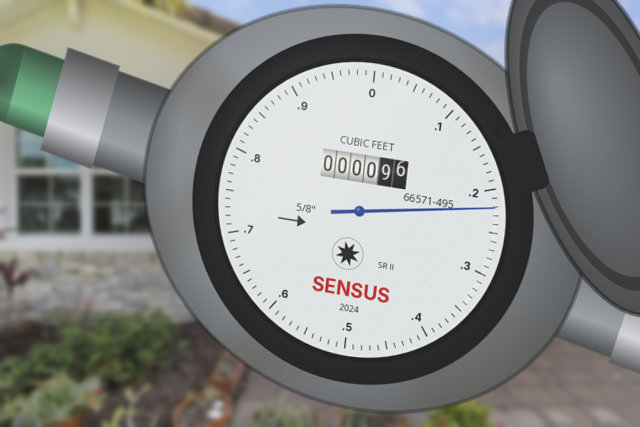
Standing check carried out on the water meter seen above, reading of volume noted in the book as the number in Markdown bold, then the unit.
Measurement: **96.22** ft³
